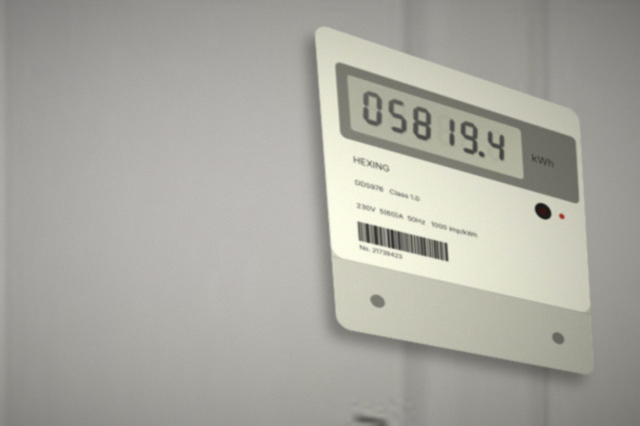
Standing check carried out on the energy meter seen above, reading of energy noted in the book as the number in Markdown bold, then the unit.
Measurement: **5819.4** kWh
